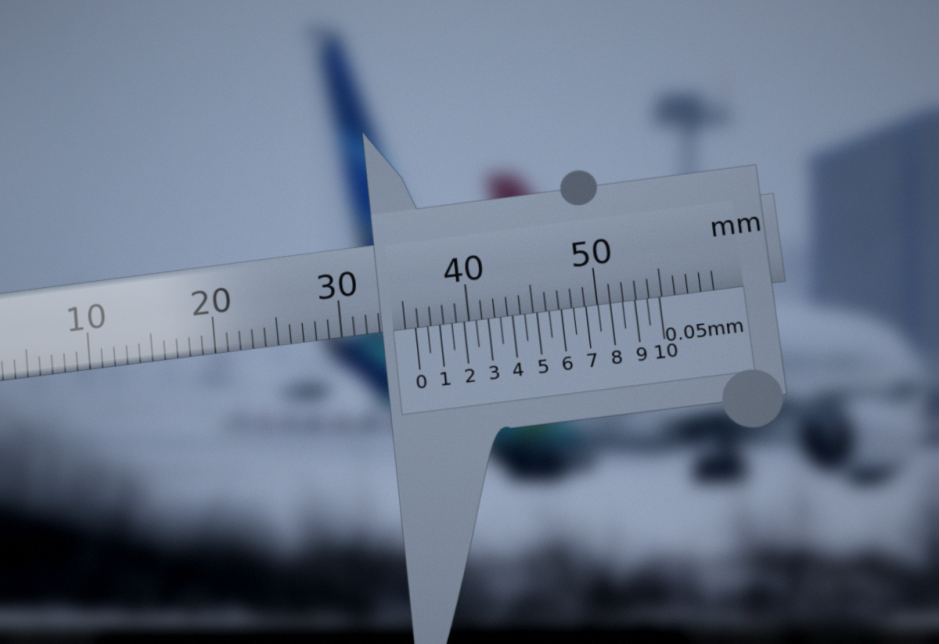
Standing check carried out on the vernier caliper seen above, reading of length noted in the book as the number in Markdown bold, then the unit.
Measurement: **35.8** mm
